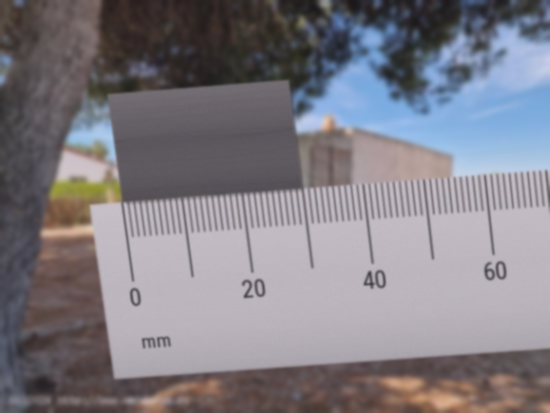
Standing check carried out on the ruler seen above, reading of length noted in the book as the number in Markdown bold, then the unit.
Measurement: **30** mm
